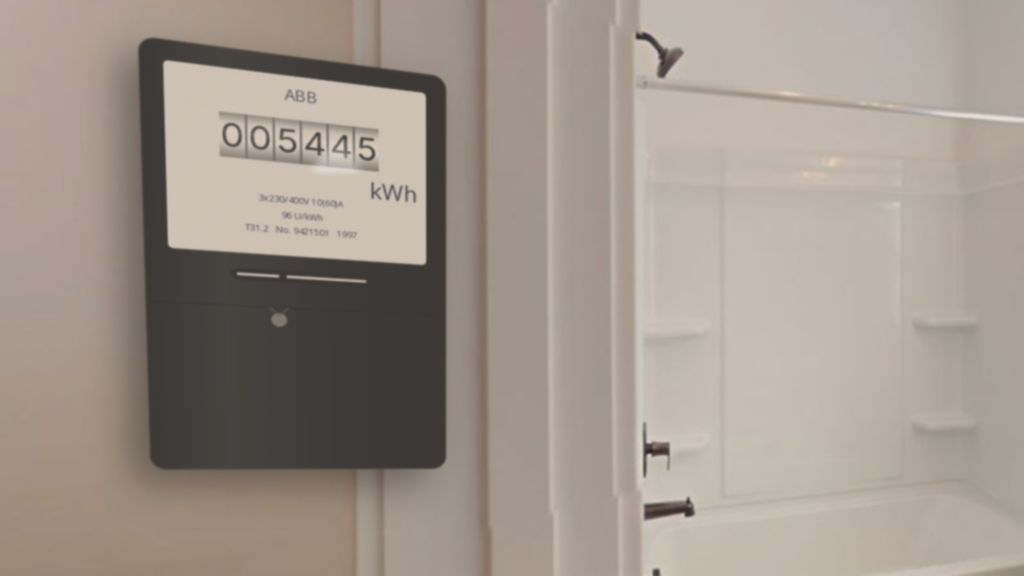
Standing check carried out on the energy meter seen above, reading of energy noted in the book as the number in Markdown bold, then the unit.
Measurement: **5445** kWh
